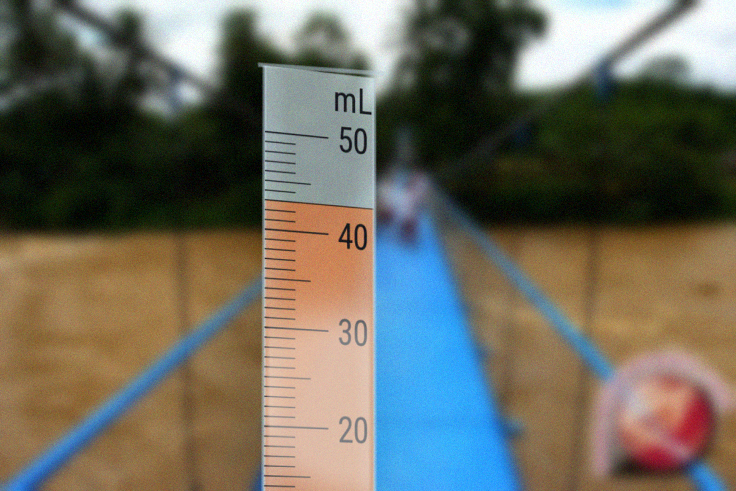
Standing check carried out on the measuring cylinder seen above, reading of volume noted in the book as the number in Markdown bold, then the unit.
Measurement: **43** mL
